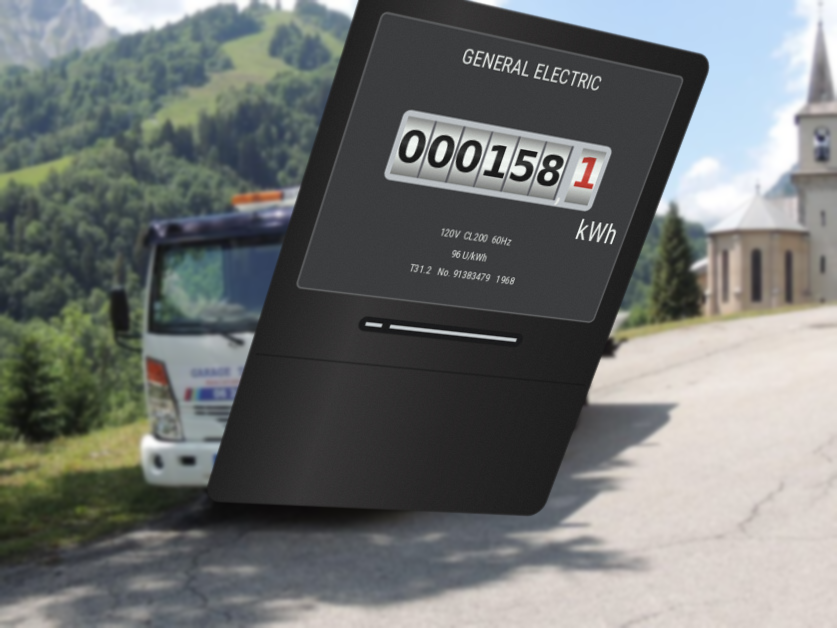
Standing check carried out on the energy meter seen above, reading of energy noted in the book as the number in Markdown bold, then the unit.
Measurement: **158.1** kWh
